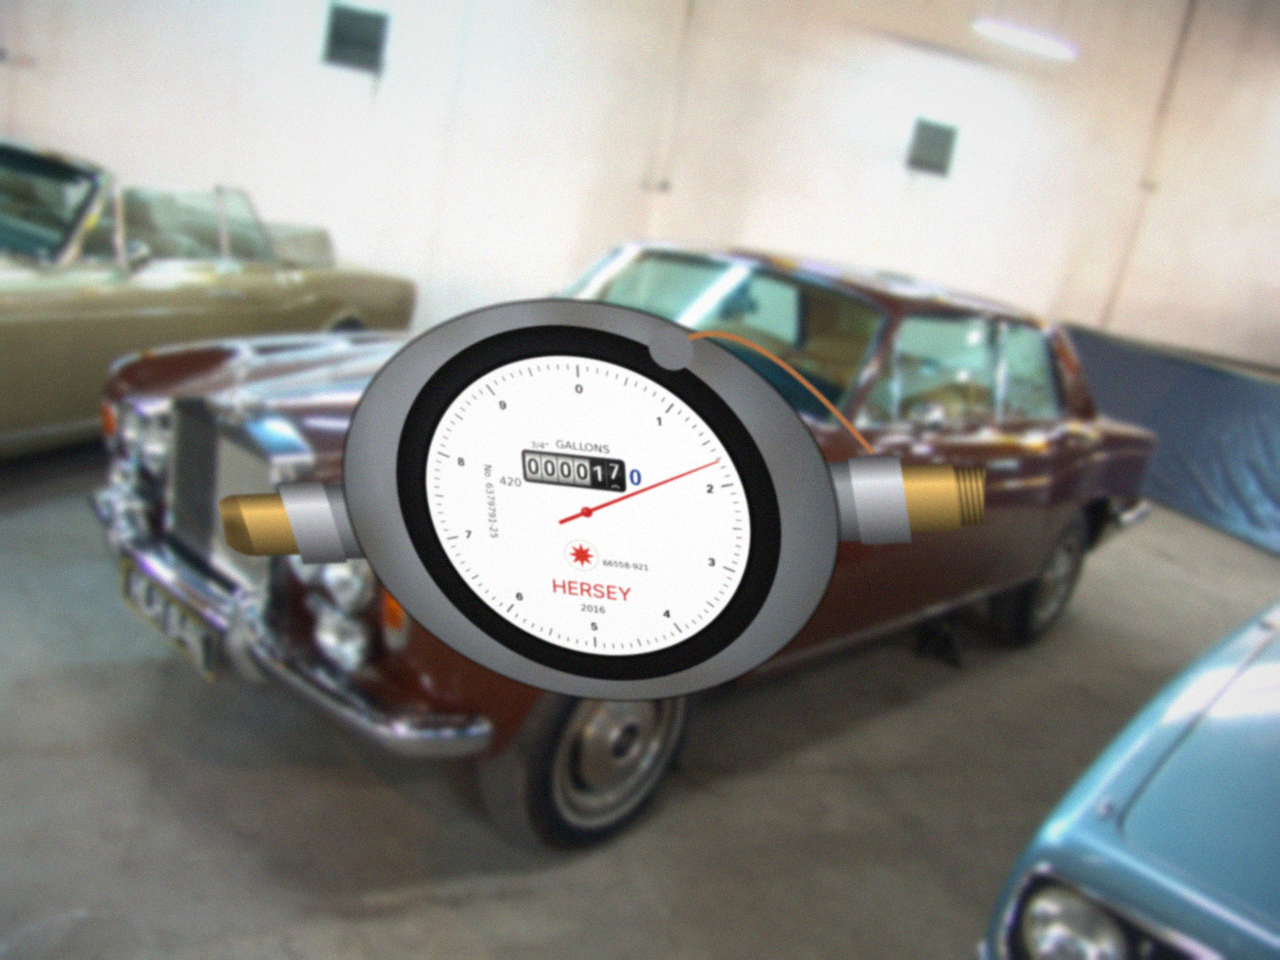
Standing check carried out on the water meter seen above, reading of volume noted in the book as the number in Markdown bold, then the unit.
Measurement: **171.7** gal
